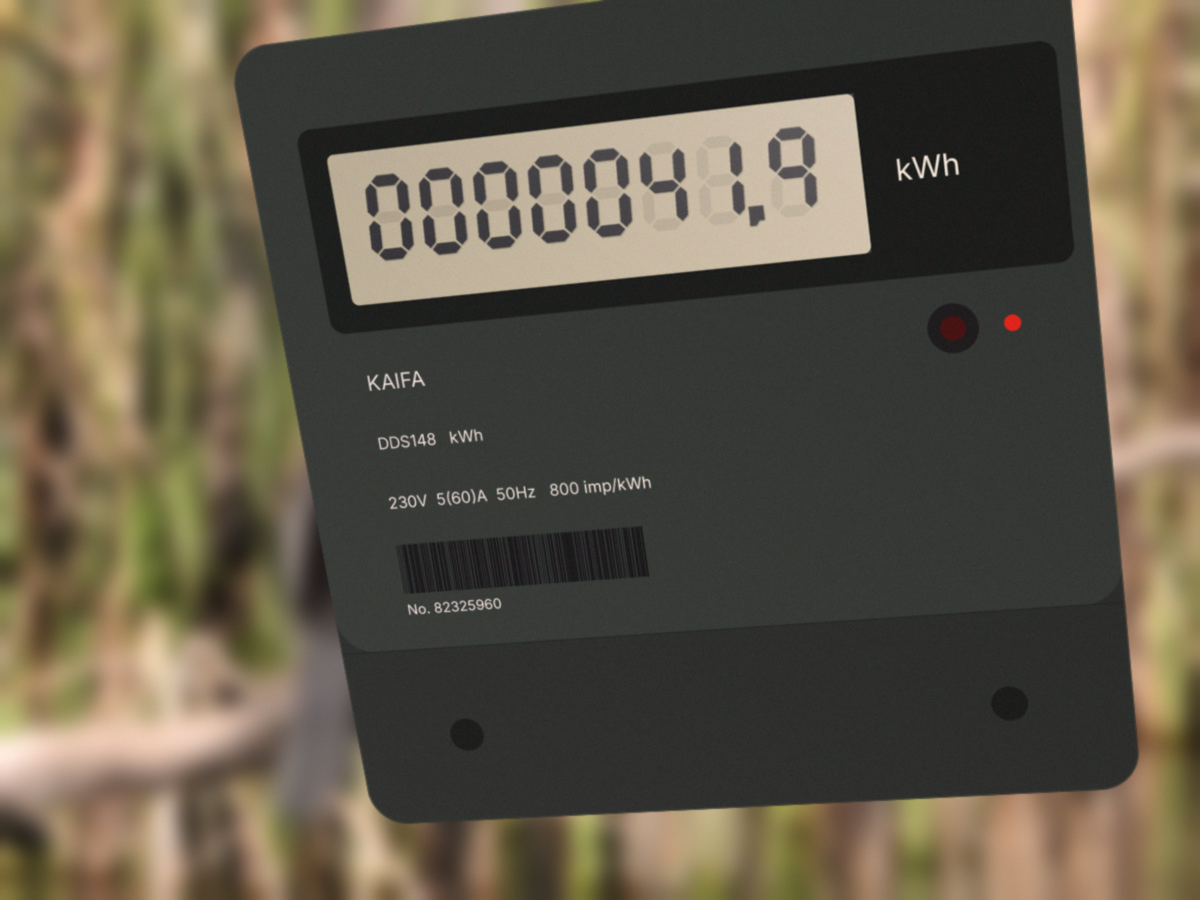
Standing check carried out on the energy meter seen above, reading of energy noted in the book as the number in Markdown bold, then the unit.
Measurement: **41.9** kWh
